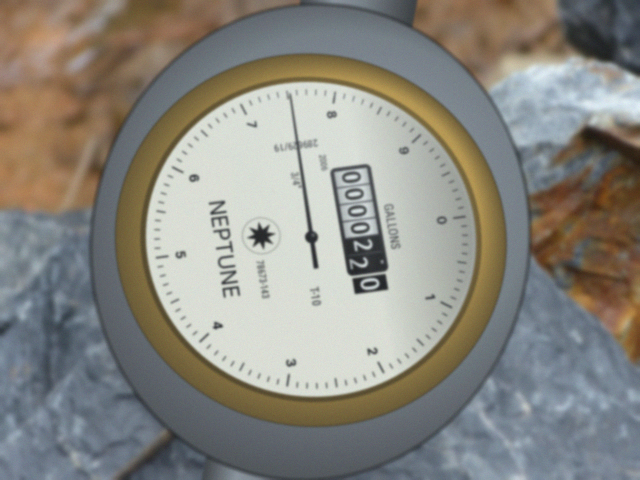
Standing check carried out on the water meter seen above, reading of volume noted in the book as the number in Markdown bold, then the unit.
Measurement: **217.5** gal
